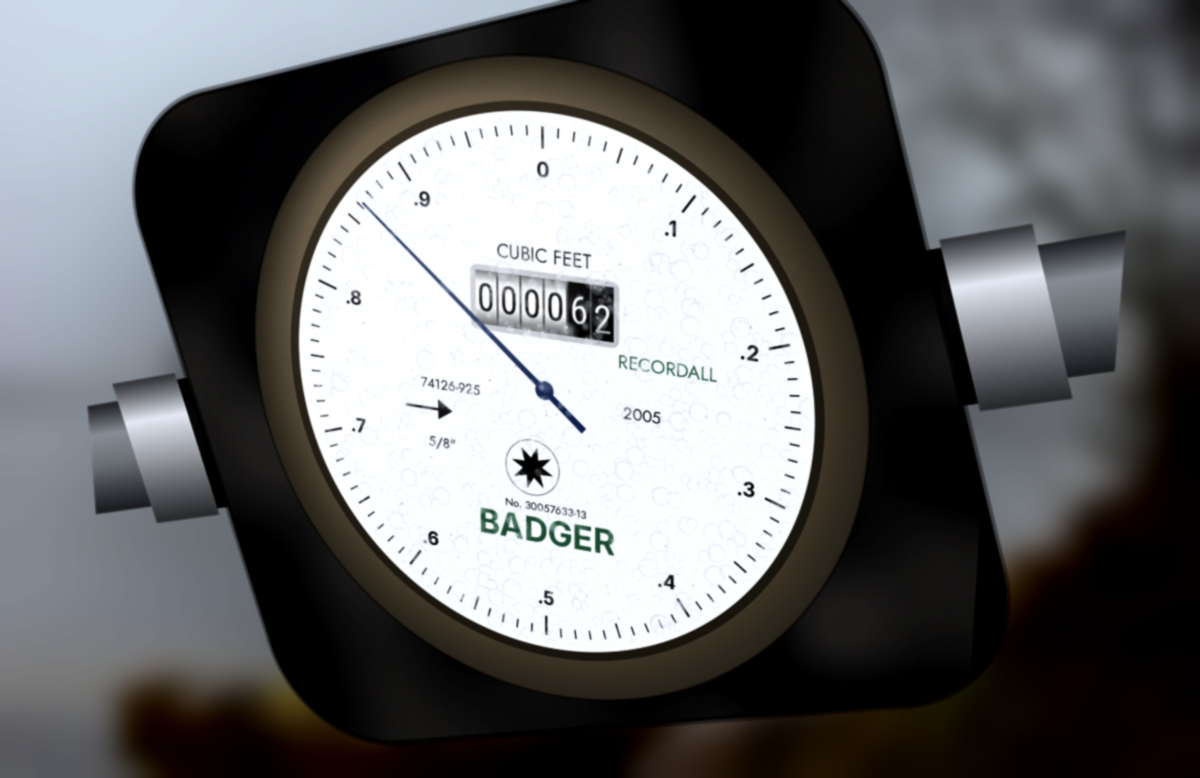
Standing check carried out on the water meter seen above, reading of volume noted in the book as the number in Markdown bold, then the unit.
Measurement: **61.86** ft³
